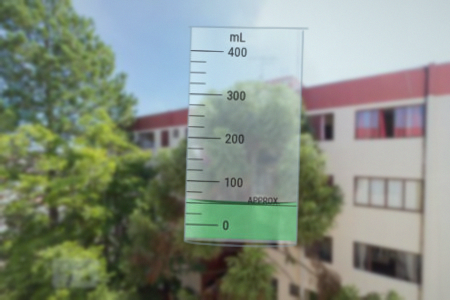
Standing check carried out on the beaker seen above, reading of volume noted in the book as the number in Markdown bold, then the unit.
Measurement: **50** mL
